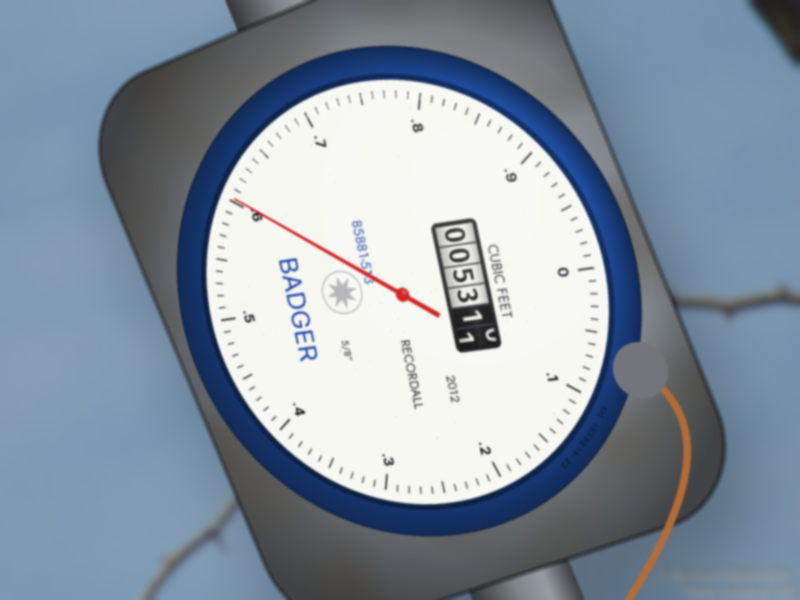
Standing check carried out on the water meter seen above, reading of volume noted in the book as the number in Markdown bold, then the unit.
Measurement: **5310.60** ft³
